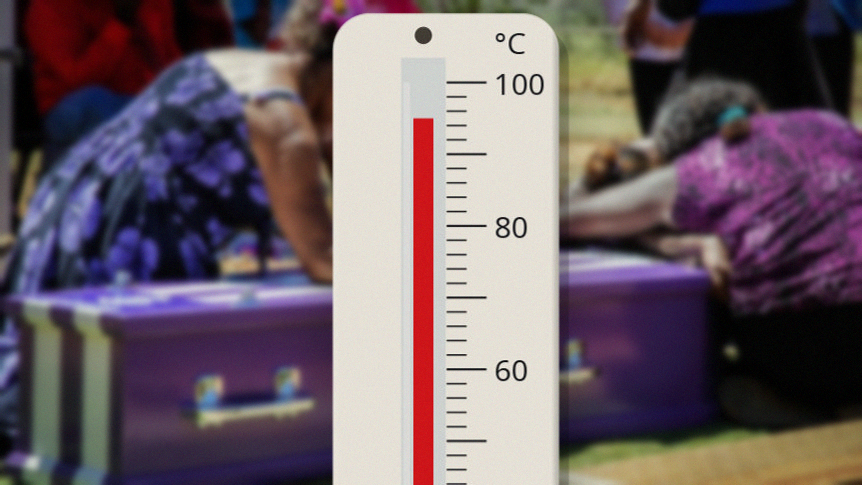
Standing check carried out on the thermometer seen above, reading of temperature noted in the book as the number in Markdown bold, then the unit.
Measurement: **95** °C
